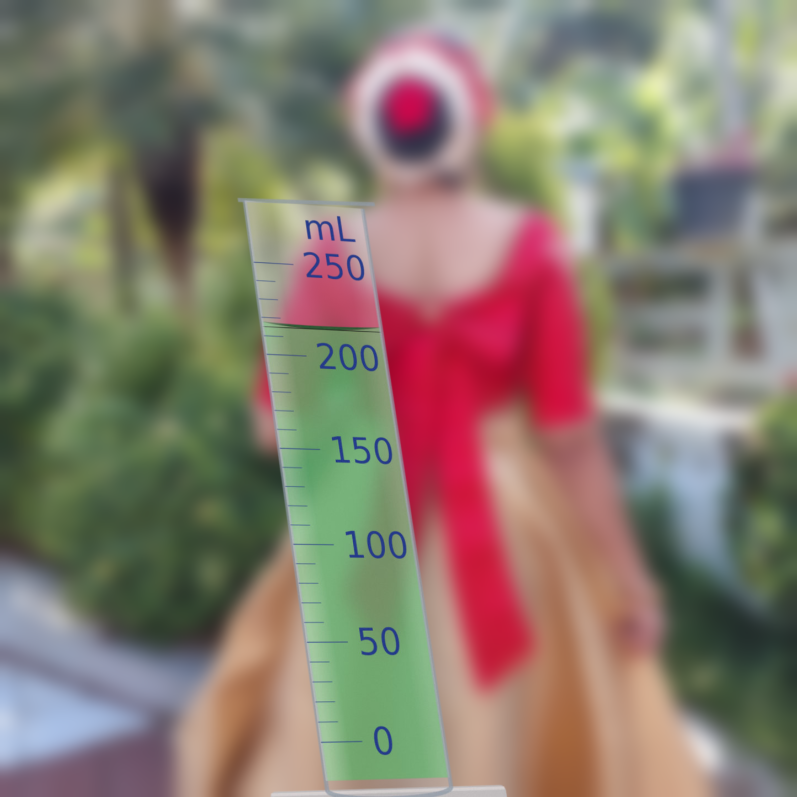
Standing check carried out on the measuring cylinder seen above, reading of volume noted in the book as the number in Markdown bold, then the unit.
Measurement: **215** mL
